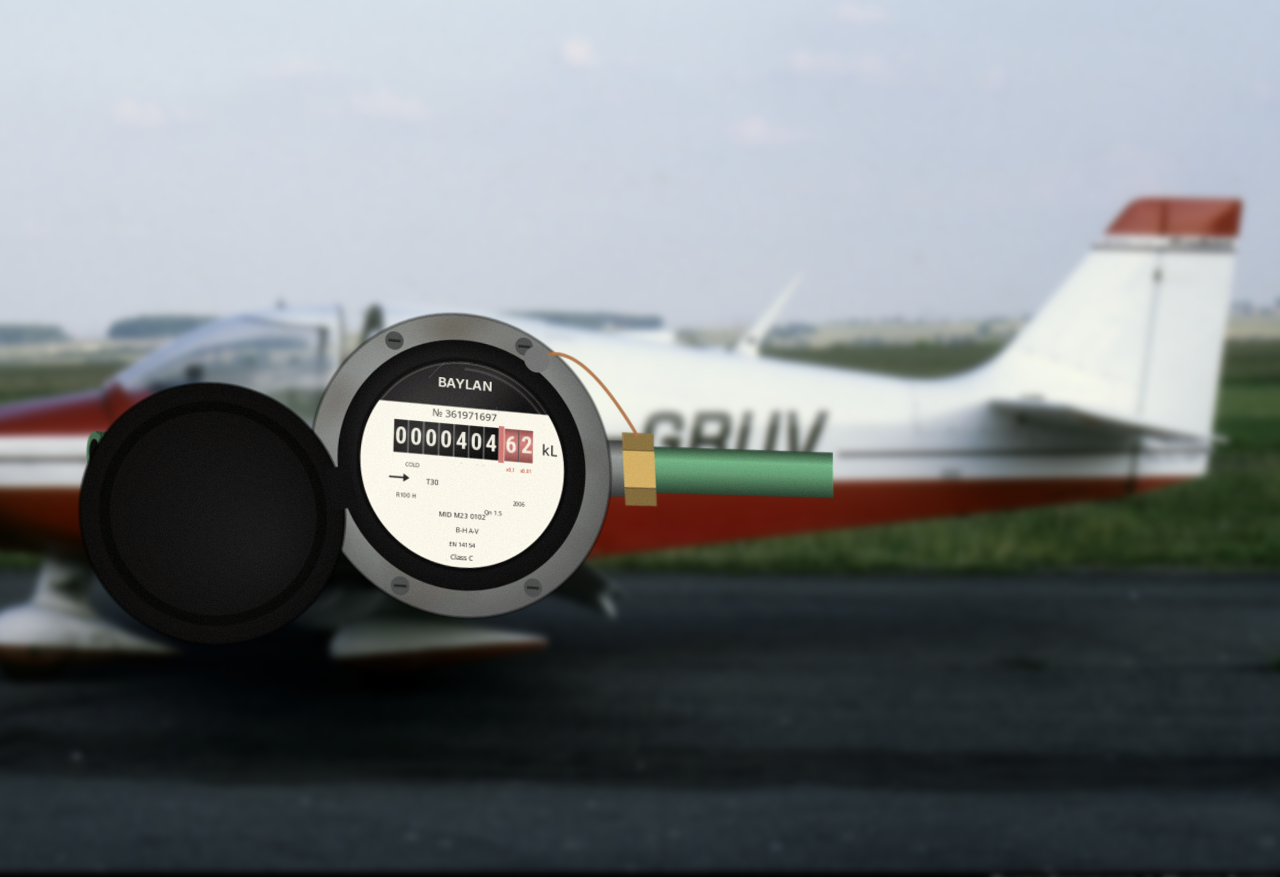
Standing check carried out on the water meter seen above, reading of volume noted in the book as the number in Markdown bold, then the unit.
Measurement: **404.62** kL
